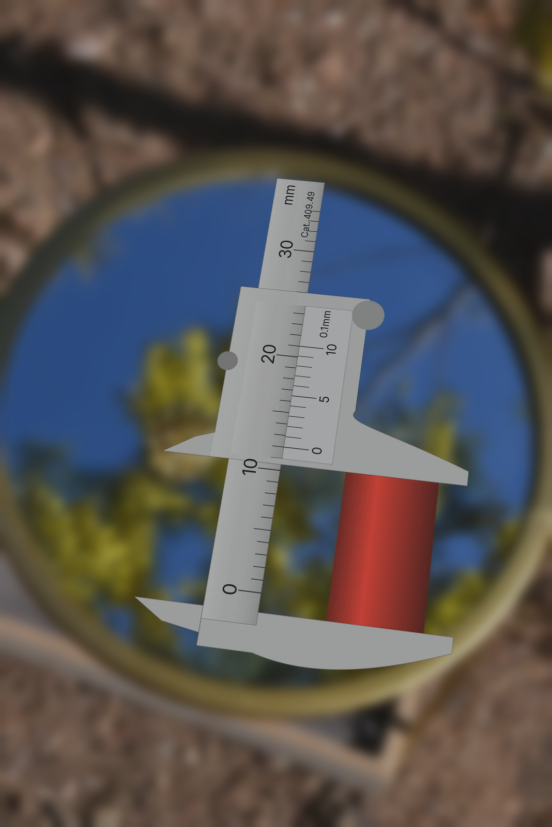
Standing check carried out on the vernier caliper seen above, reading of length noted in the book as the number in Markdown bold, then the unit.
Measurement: **12.0** mm
